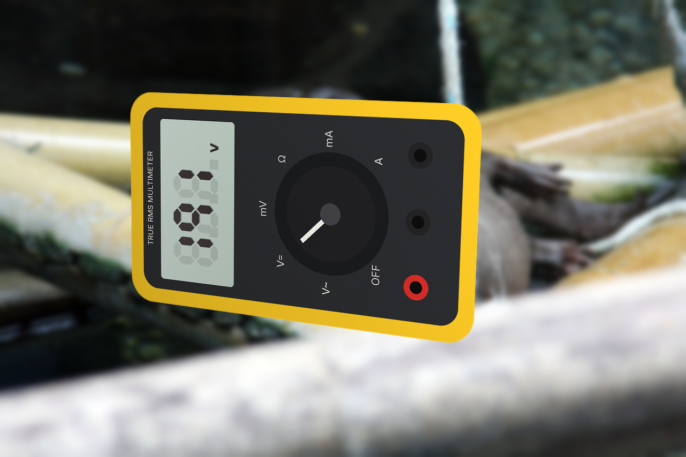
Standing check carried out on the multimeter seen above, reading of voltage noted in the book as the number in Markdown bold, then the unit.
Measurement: **191** V
